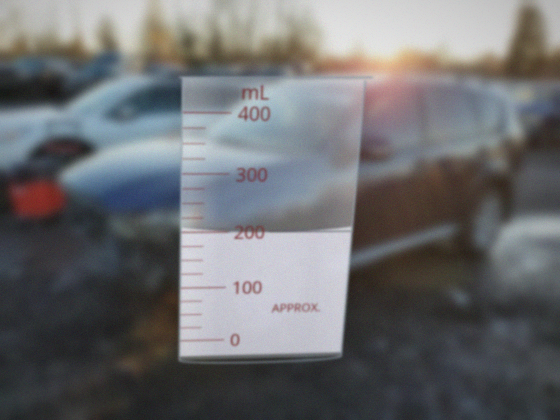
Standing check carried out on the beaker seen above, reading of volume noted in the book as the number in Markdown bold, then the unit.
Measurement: **200** mL
